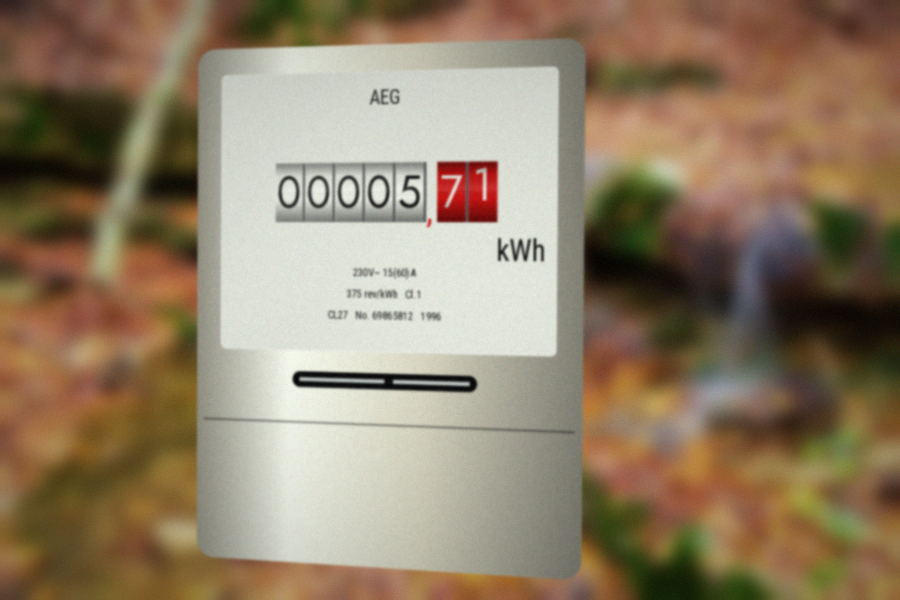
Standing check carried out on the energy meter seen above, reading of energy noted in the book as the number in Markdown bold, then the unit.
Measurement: **5.71** kWh
